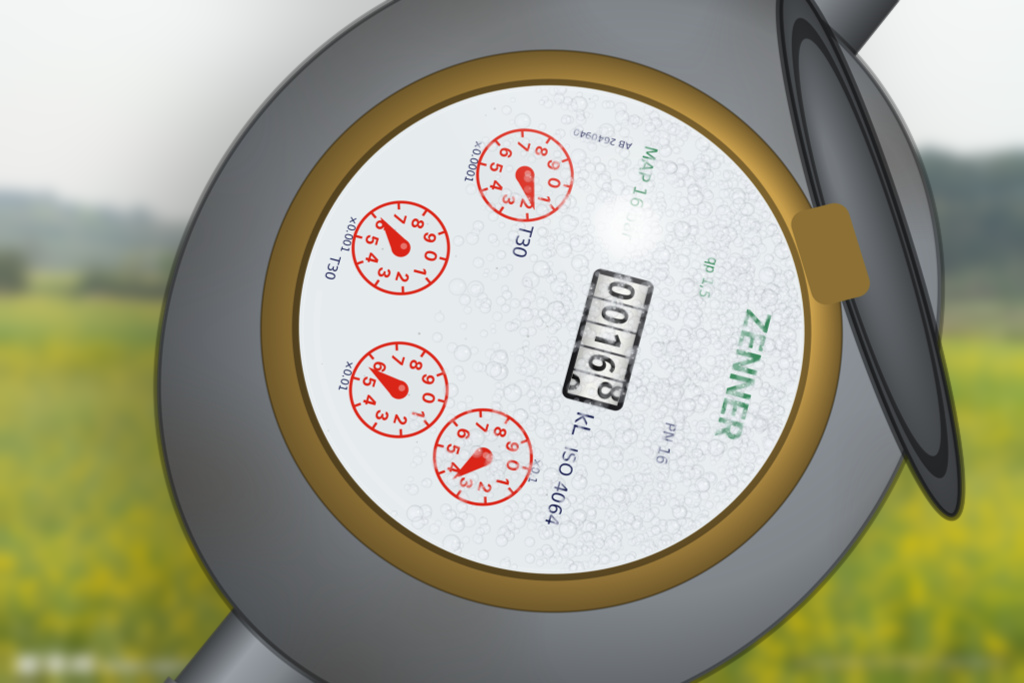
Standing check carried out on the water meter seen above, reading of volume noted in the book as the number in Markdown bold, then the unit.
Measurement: **168.3561** kL
